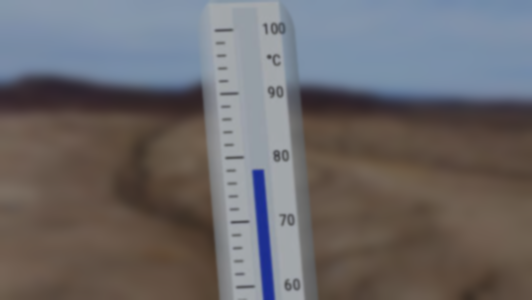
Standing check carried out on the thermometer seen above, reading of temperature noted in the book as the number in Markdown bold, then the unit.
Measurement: **78** °C
